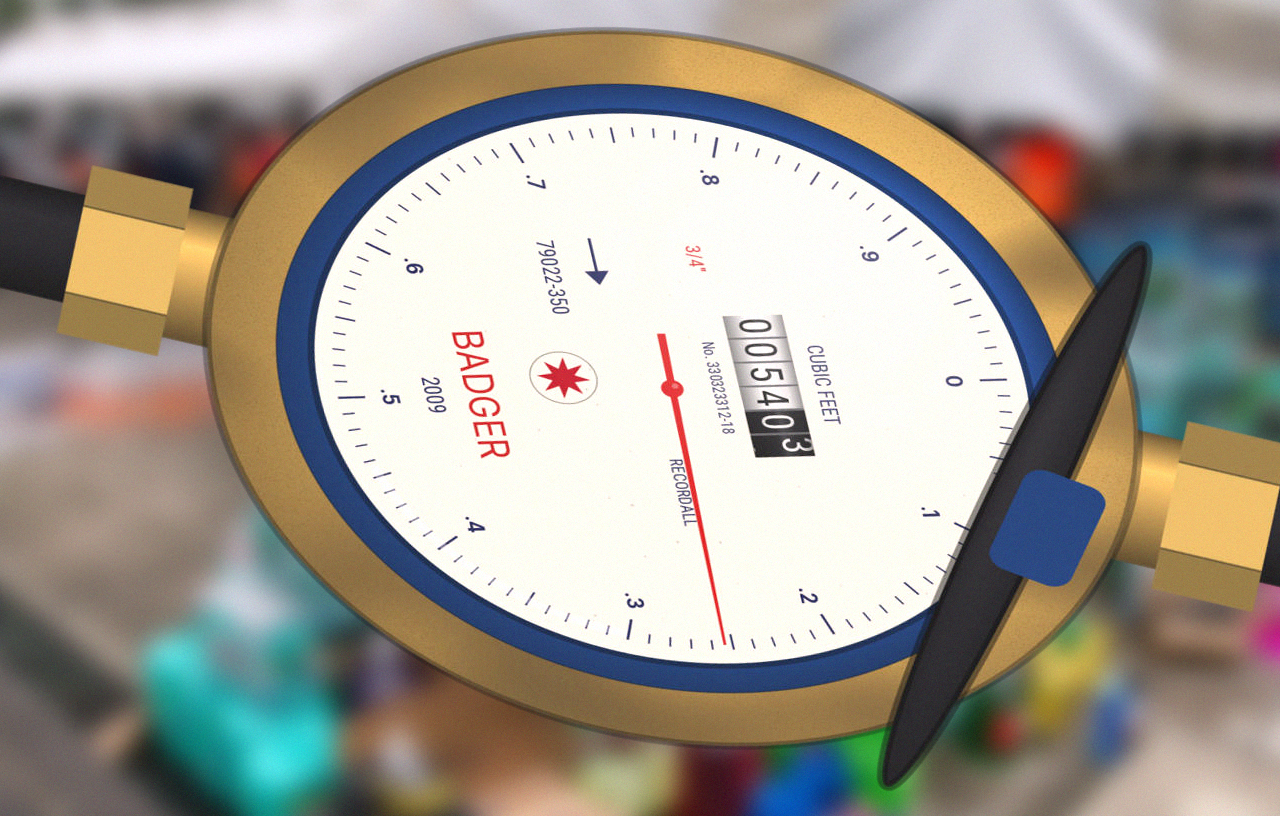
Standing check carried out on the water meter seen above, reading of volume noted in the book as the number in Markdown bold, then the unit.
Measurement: **5403.25** ft³
